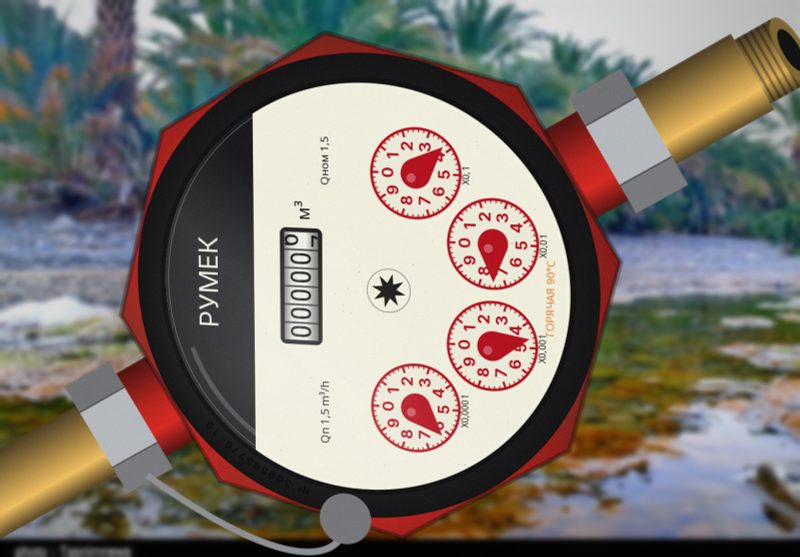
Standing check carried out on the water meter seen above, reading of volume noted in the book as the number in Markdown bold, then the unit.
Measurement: **6.3746** m³
